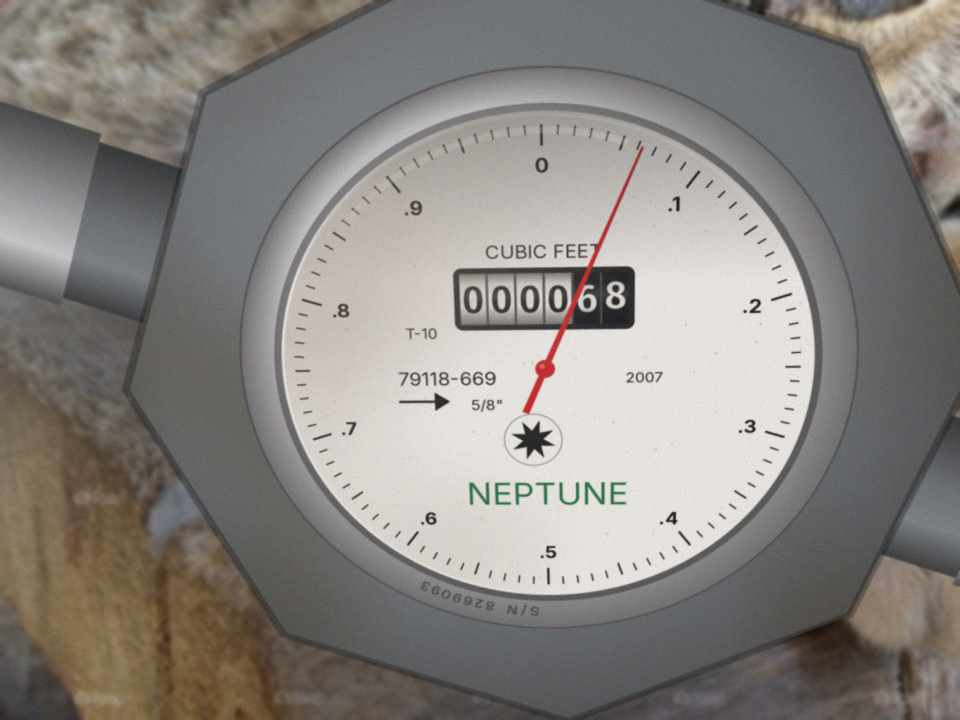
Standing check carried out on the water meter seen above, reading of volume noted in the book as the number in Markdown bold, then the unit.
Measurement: **68.06** ft³
